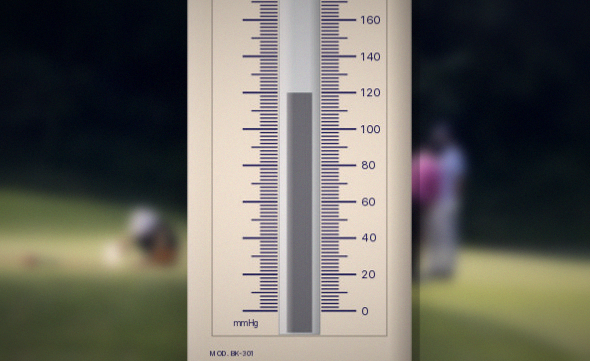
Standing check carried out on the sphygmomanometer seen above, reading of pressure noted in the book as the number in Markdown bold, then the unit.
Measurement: **120** mmHg
